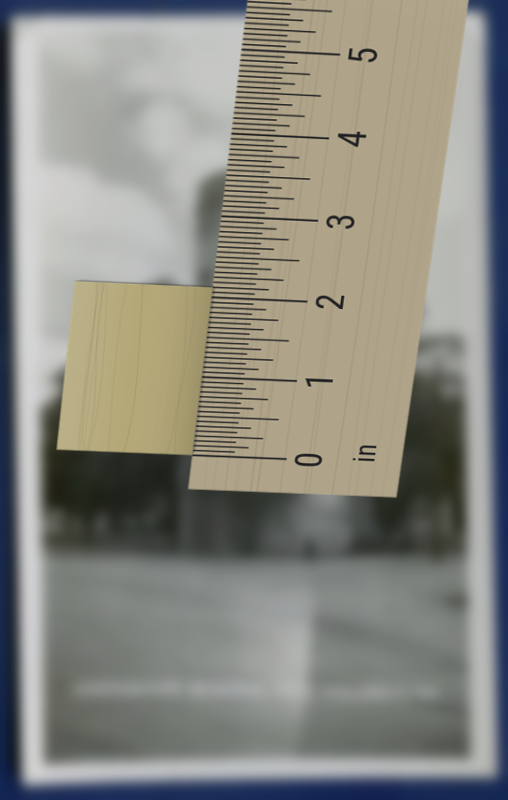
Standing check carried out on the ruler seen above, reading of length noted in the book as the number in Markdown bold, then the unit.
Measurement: **2.125** in
